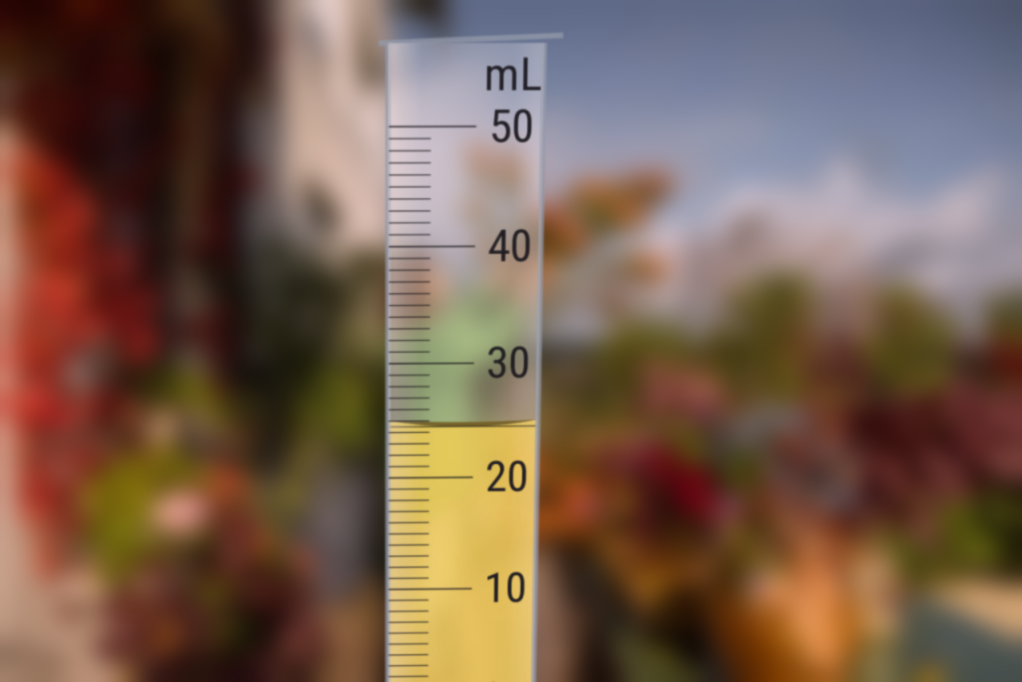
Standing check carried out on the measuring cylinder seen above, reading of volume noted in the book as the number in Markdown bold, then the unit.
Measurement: **24.5** mL
